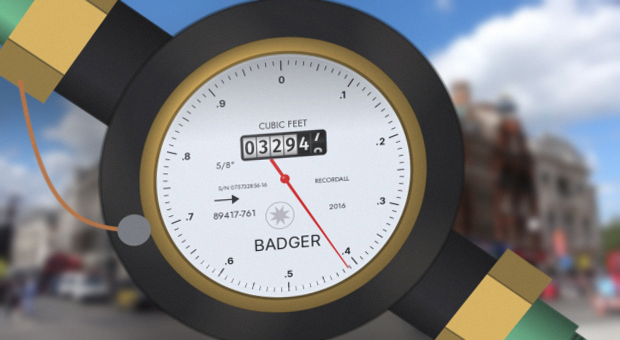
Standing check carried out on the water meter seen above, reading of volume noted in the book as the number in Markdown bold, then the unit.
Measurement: **32947.41** ft³
